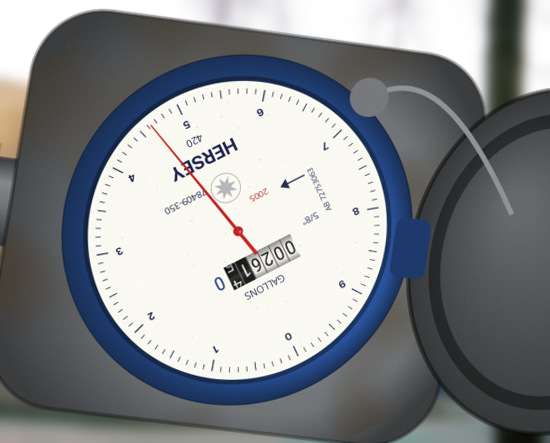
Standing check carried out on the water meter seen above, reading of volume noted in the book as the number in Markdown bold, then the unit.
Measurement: **26144.6** gal
